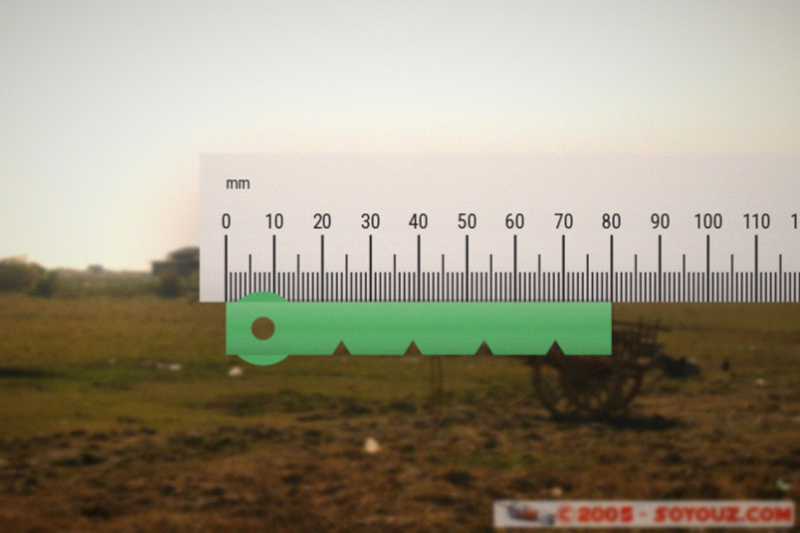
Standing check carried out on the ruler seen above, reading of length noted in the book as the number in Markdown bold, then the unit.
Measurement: **80** mm
